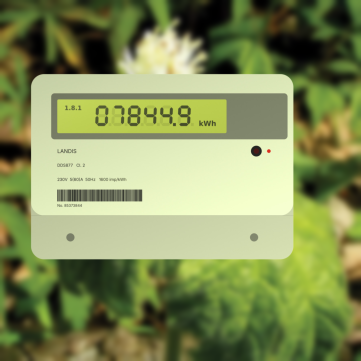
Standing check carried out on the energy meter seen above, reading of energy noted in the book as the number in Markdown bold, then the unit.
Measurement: **7844.9** kWh
